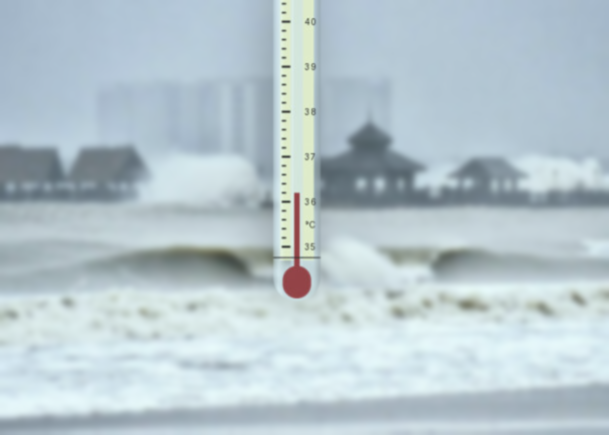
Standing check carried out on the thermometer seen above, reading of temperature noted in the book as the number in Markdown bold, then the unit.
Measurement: **36.2** °C
